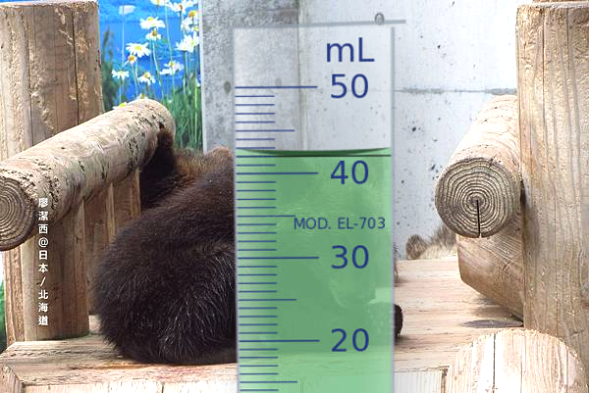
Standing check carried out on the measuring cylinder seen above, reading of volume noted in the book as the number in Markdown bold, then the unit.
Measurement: **42** mL
